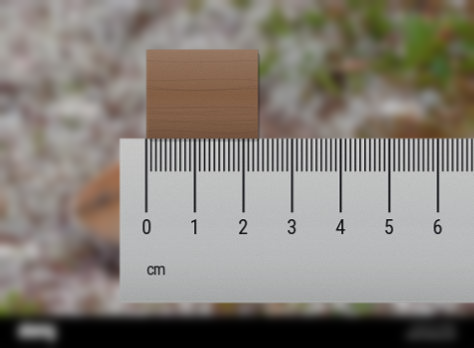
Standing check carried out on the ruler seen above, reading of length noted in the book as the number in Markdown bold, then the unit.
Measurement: **2.3** cm
